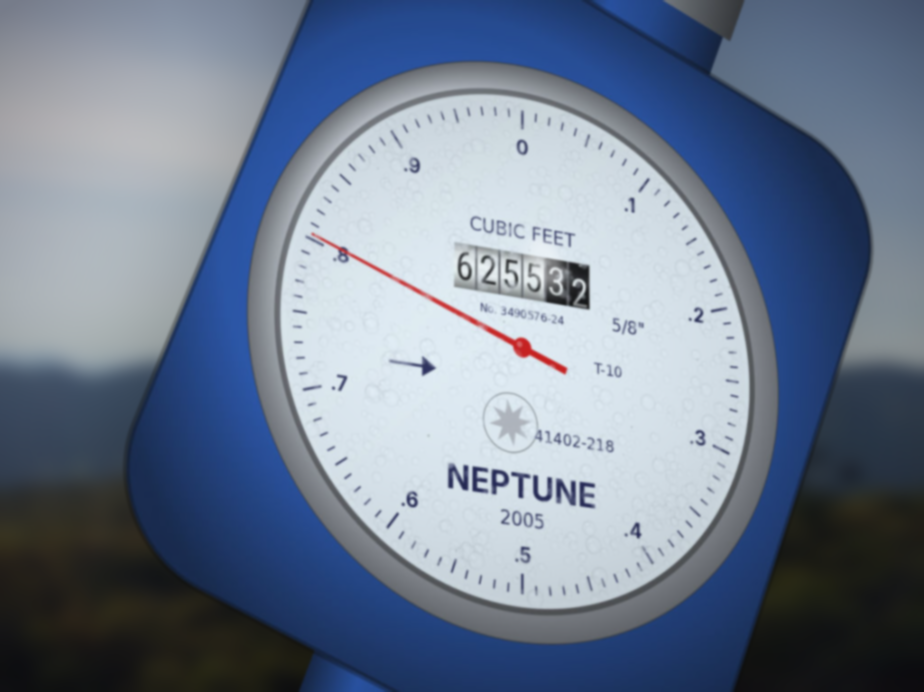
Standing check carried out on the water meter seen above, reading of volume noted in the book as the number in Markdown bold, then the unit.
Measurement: **625531.80** ft³
